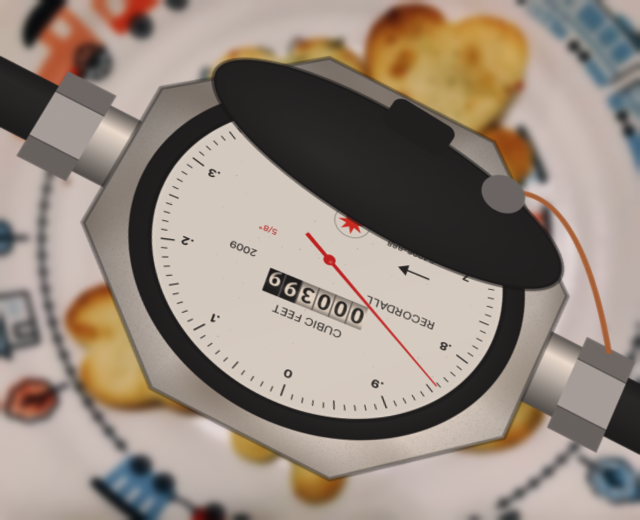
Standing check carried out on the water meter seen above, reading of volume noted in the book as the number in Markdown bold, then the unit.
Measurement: **398.84** ft³
